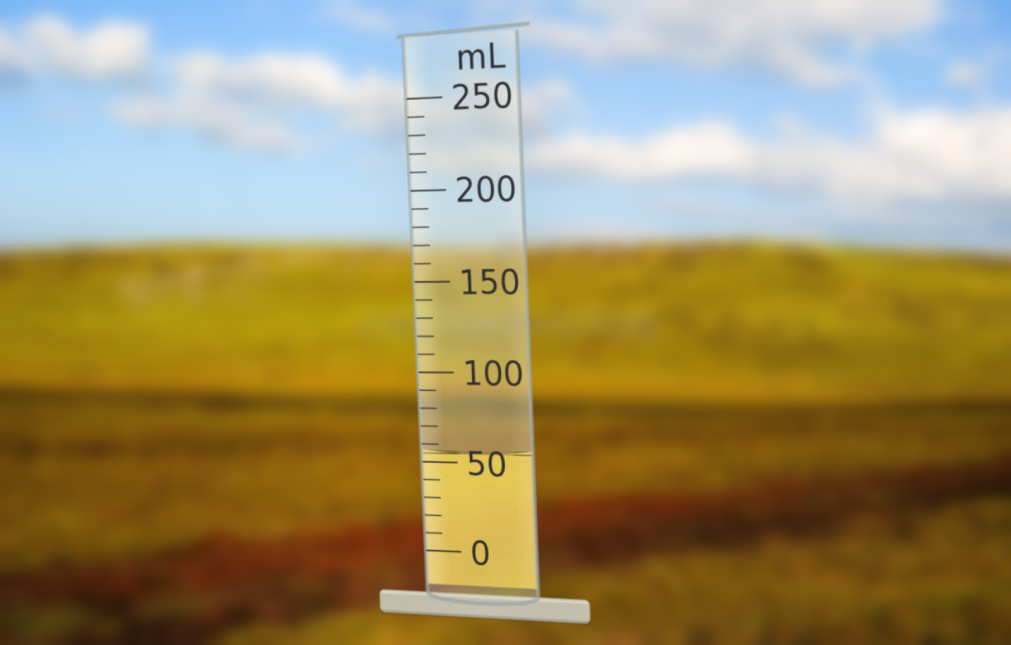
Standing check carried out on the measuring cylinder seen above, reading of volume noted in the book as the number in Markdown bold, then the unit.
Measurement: **55** mL
